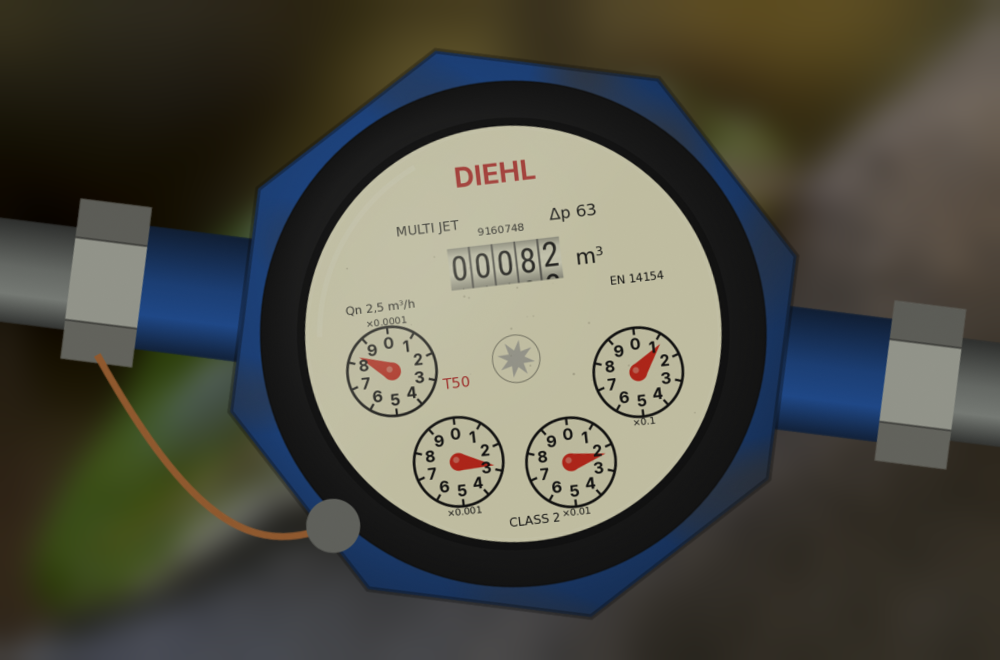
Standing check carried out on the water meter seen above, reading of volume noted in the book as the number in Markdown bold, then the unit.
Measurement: **82.1228** m³
